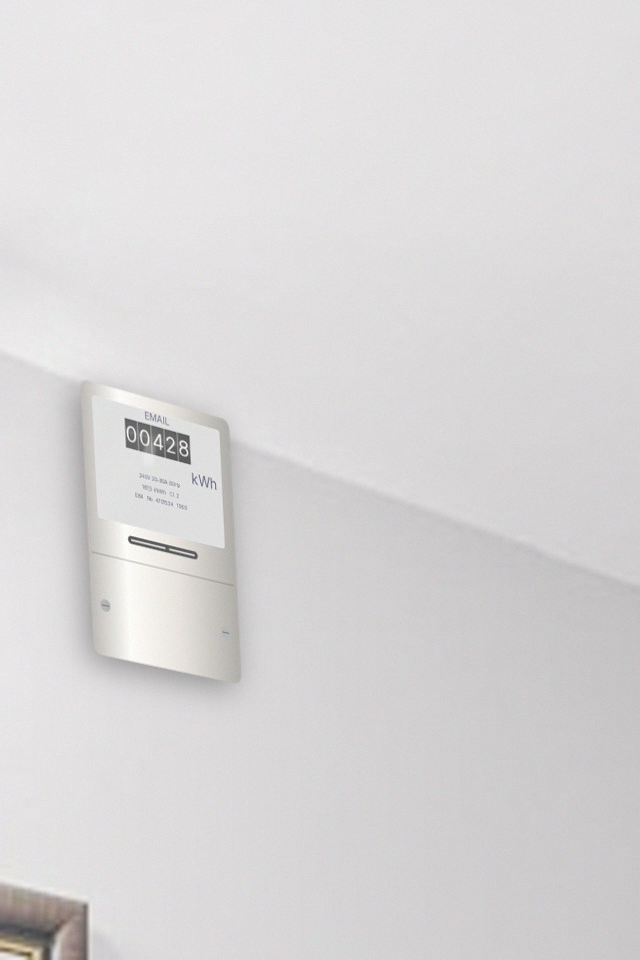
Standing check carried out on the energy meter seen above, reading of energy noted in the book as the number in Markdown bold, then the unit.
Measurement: **428** kWh
